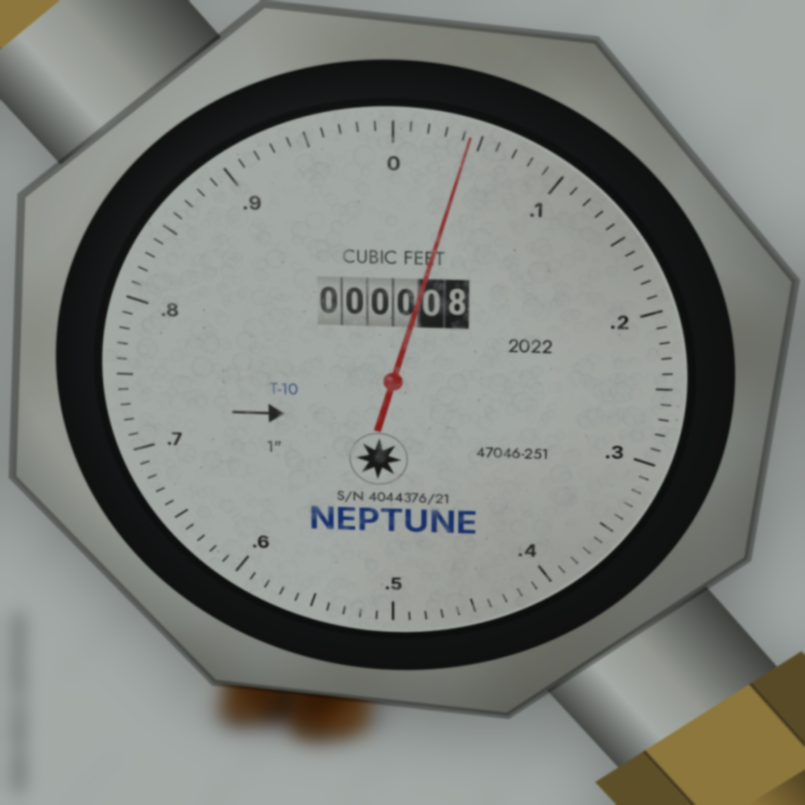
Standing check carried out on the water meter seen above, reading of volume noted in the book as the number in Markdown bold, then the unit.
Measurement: **8.04** ft³
